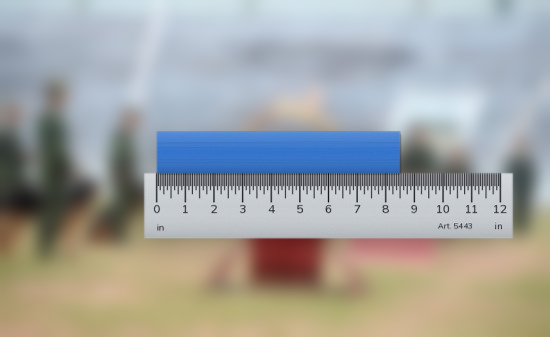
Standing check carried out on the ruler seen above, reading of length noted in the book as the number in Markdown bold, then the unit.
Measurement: **8.5** in
